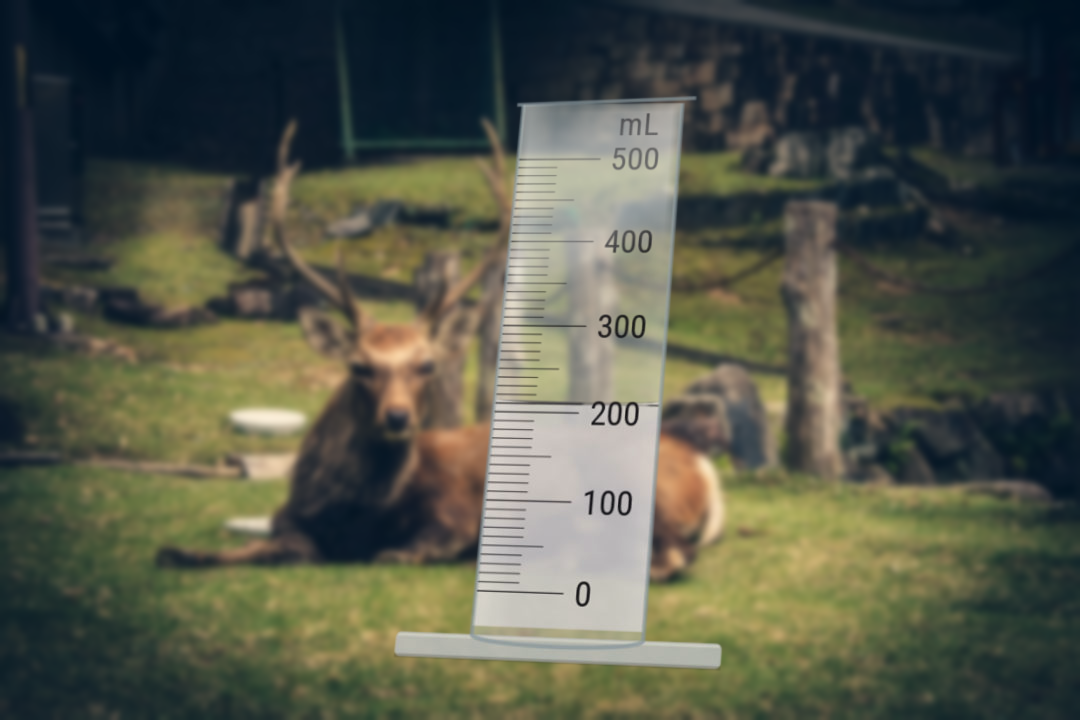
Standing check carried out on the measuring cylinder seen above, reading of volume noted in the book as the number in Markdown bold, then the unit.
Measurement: **210** mL
